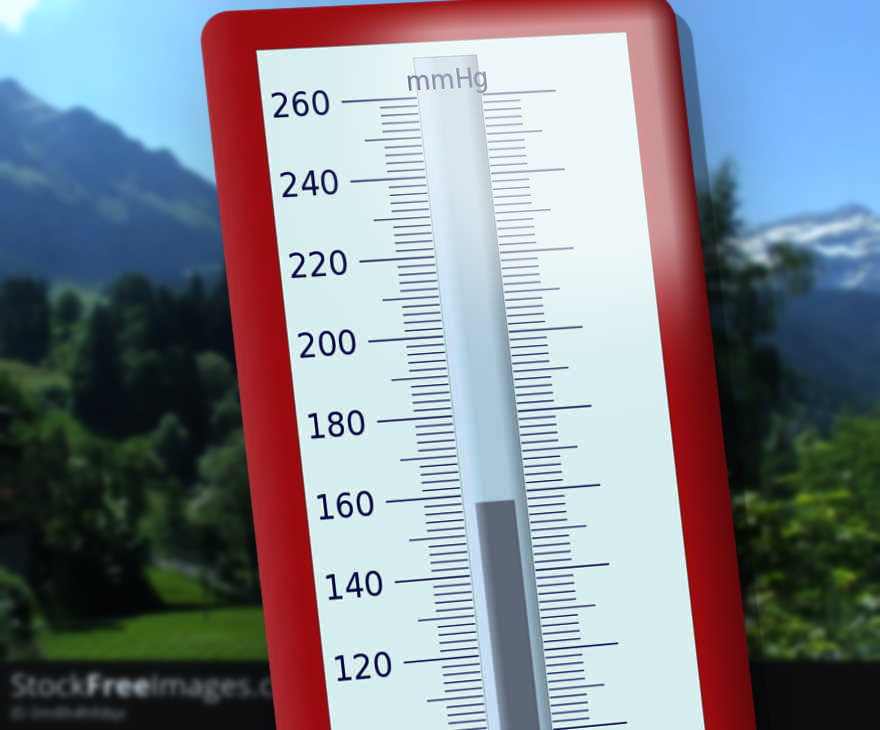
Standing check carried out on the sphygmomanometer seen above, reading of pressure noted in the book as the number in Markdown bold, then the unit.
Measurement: **158** mmHg
